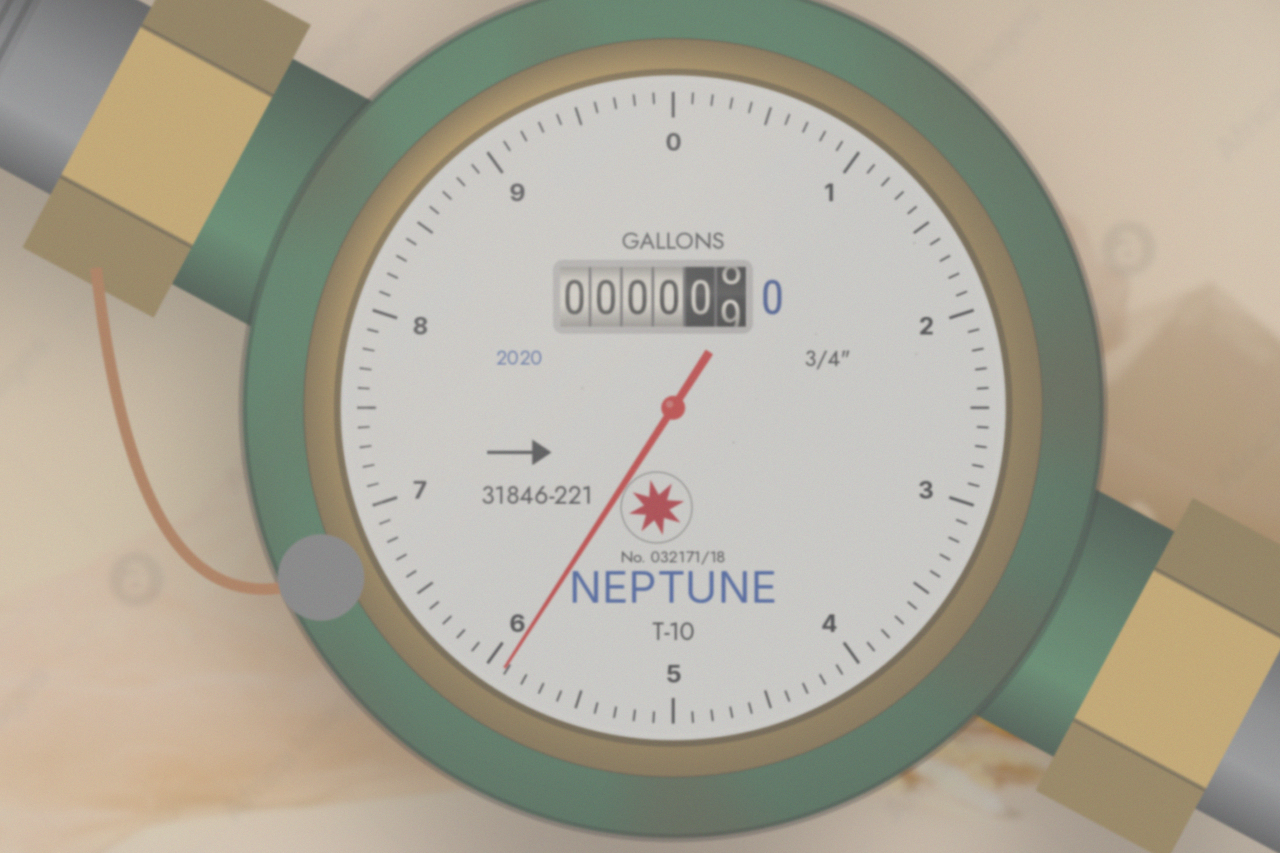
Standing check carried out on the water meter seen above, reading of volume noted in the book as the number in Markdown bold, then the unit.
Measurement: **85.9** gal
